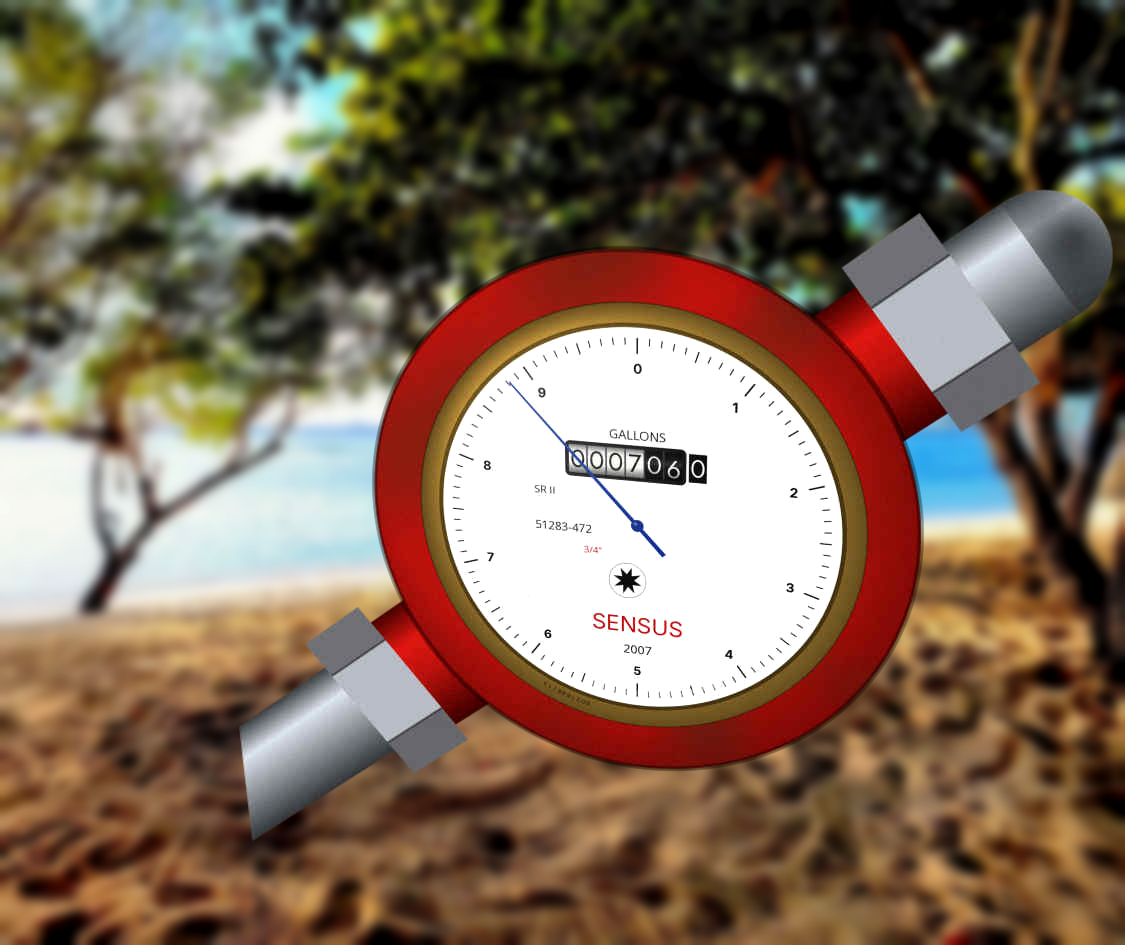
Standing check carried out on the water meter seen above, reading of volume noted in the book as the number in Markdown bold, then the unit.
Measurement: **7058.8** gal
